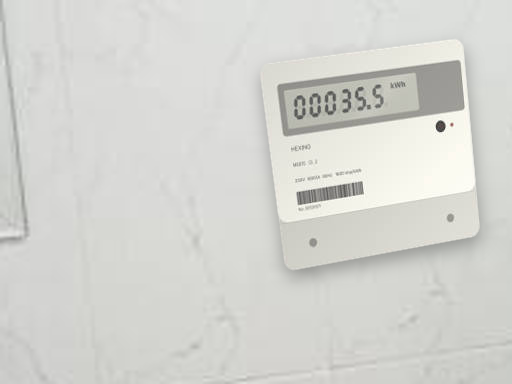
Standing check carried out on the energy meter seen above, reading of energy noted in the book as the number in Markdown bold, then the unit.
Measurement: **35.5** kWh
